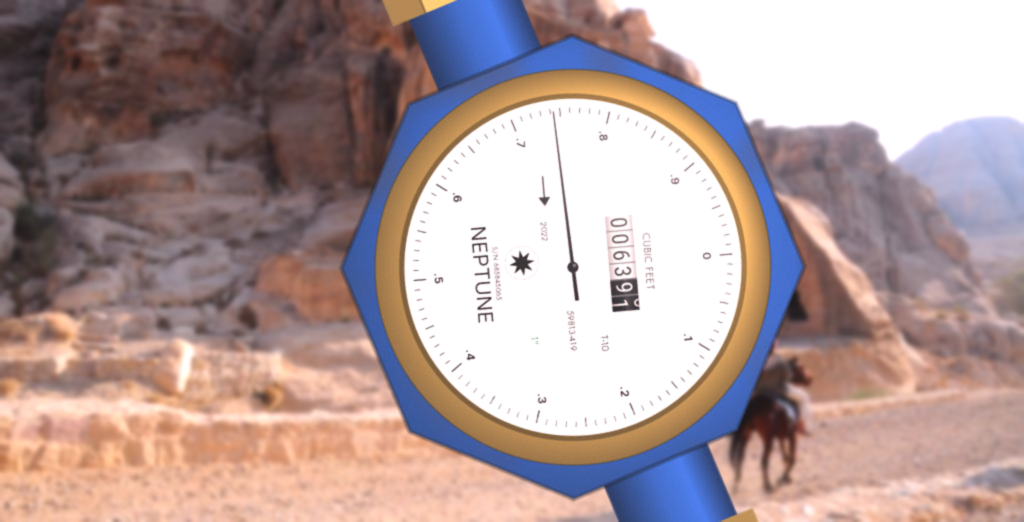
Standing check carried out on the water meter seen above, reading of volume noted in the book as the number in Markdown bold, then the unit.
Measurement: **6390.74** ft³
